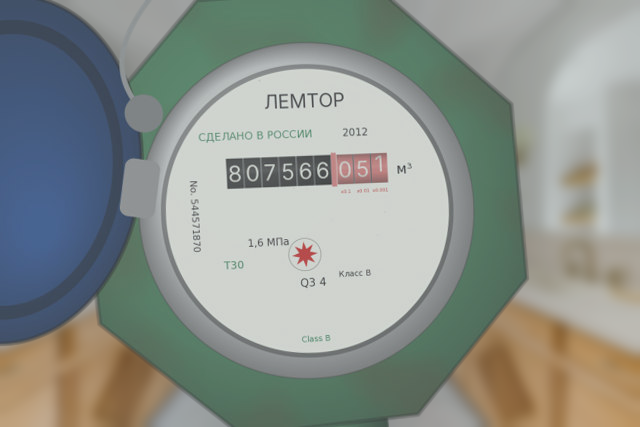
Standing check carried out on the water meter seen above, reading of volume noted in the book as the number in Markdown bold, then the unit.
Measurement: **807566.051** m³
